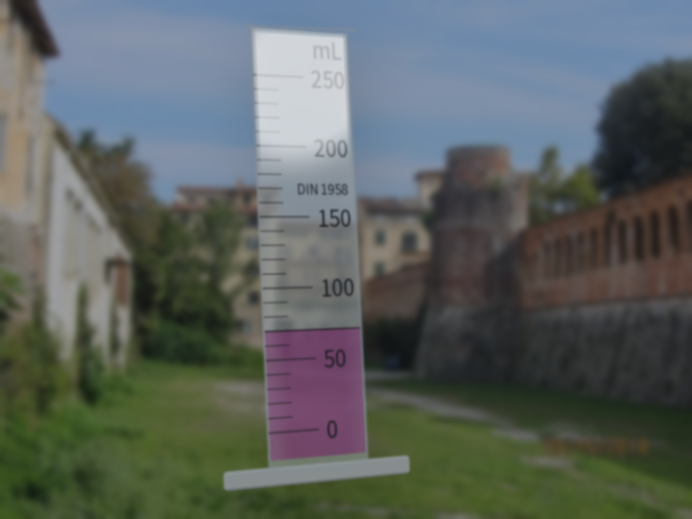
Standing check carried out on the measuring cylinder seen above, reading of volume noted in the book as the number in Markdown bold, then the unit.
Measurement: **70** mL
